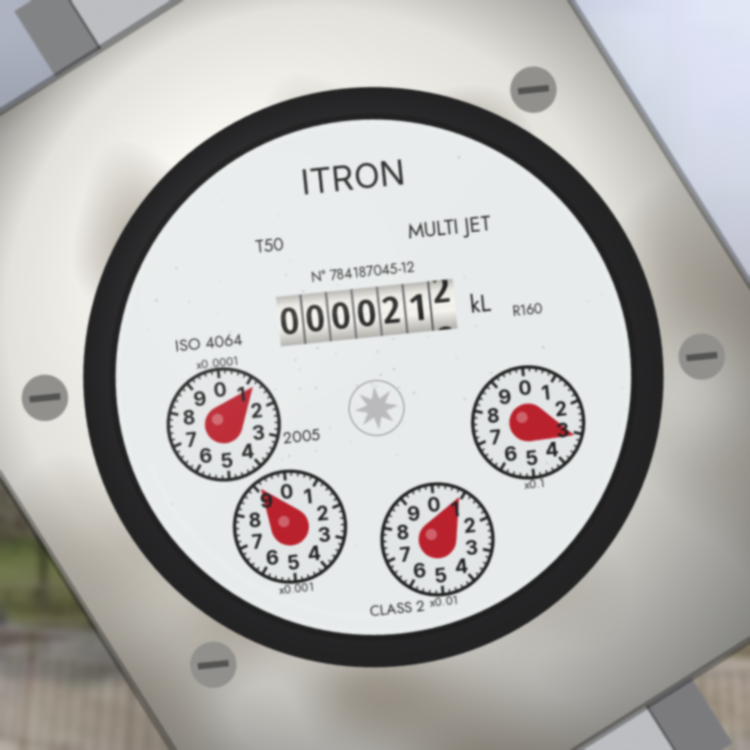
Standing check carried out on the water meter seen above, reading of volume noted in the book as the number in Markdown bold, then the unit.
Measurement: **212.3091** kL
